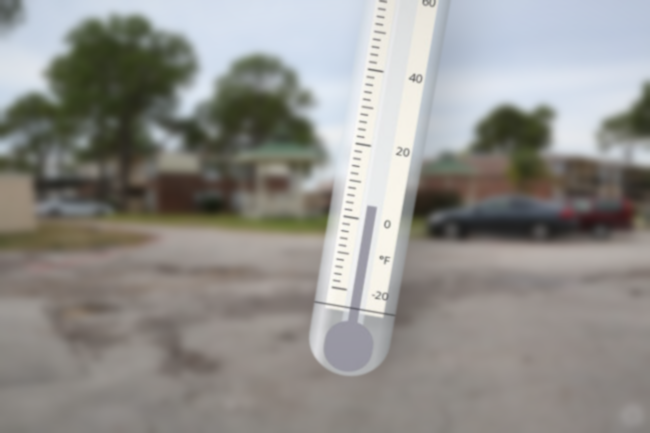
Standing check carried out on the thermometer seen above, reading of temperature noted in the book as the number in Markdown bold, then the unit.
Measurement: **4** °F
